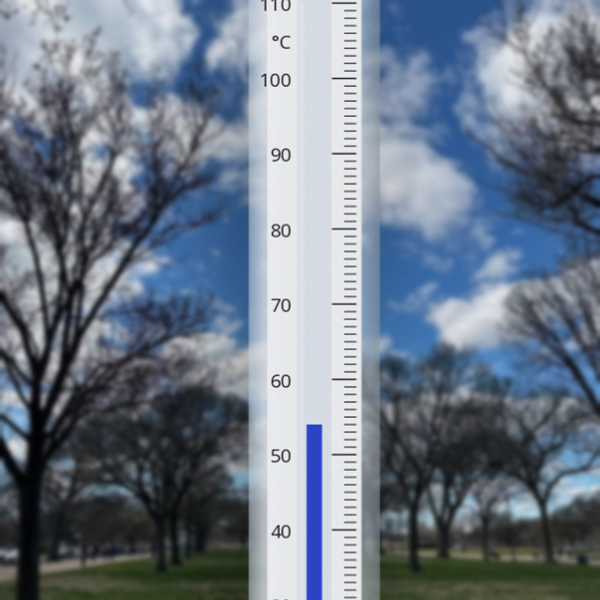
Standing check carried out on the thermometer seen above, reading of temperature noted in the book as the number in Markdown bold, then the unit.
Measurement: **54** °C
